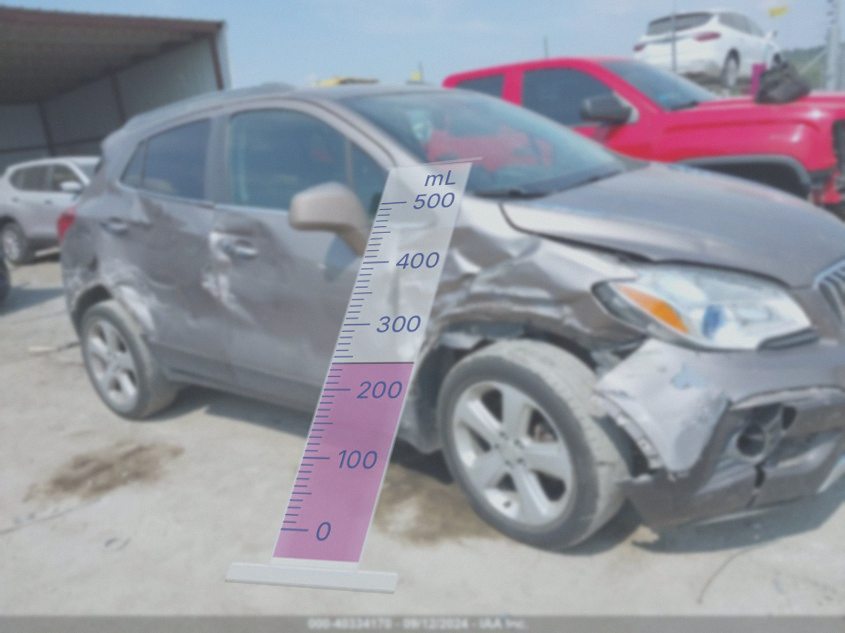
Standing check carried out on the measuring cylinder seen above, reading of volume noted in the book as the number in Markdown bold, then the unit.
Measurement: **240** mL
